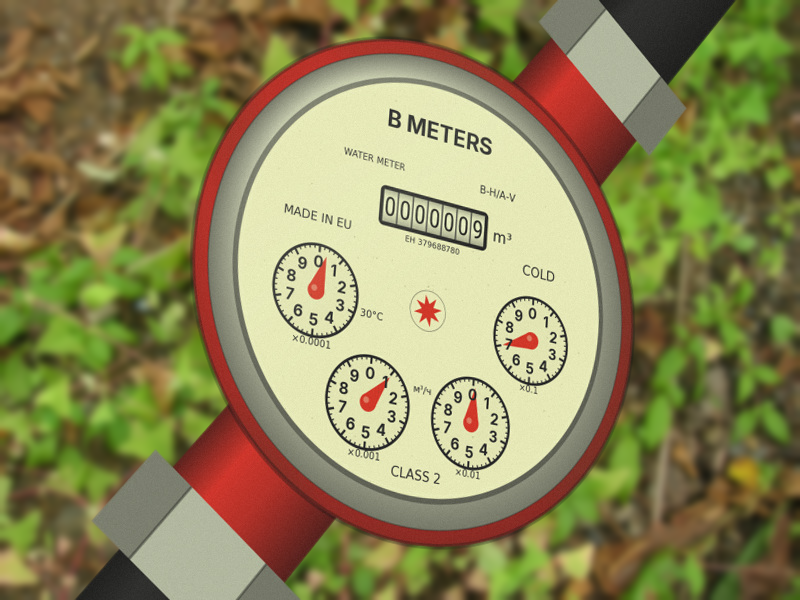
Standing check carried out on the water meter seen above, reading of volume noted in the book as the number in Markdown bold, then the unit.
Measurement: **9.7010** m³
